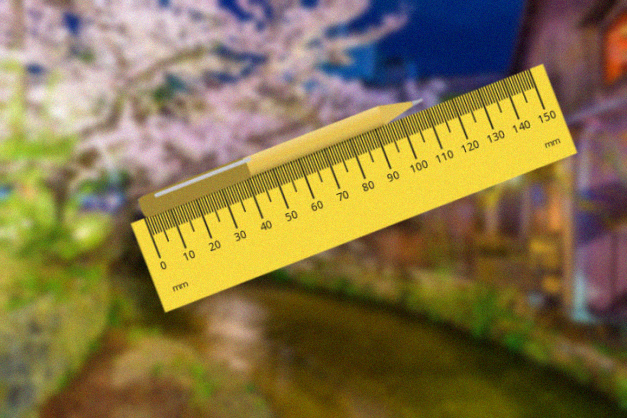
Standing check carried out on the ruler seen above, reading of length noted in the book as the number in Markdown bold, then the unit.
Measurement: **110** mm
